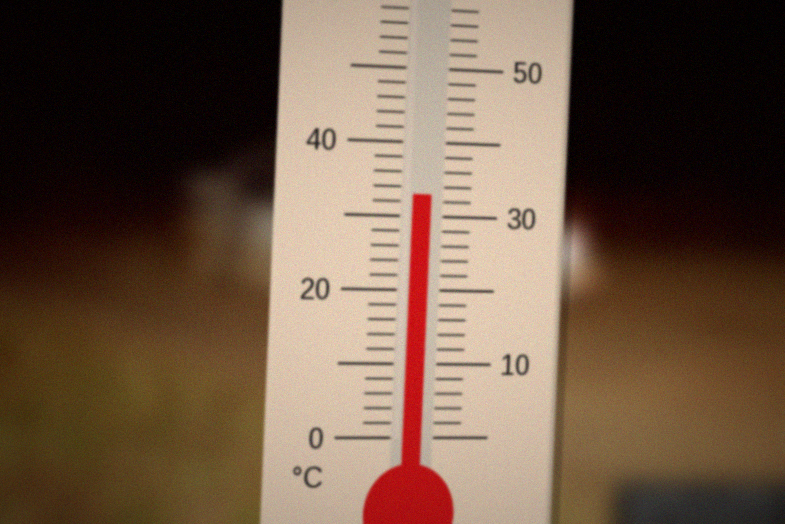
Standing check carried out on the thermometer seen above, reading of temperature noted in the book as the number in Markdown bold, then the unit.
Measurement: **33** °C
